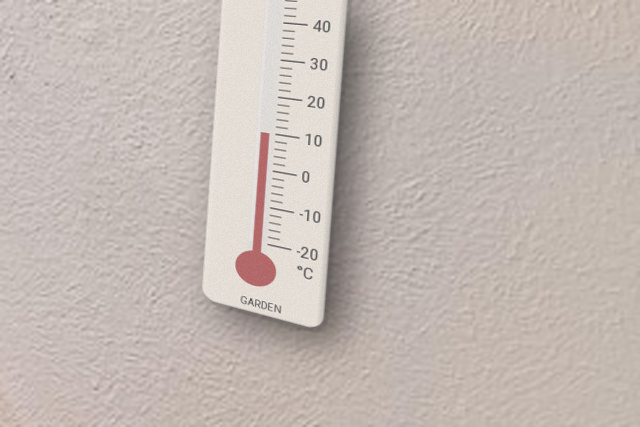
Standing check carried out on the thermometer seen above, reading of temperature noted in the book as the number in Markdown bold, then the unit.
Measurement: **10** °C
